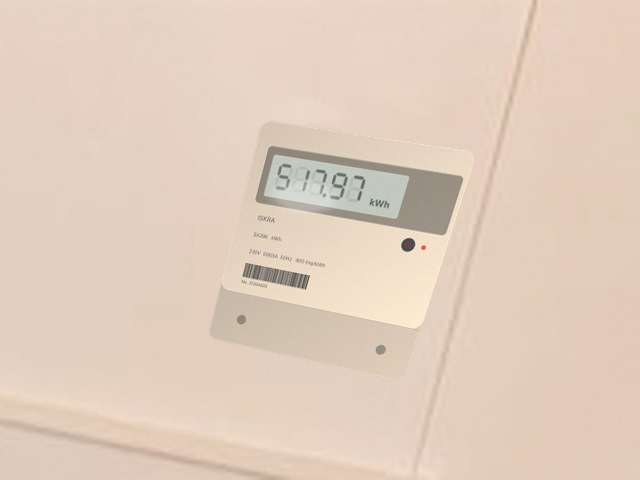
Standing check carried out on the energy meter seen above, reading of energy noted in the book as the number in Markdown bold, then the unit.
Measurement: **517.97** kWh
